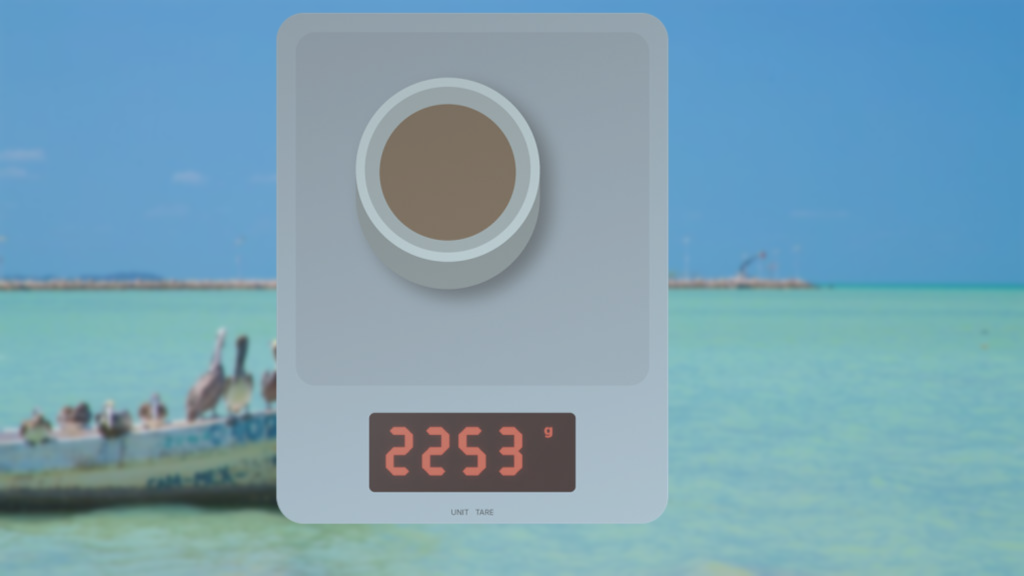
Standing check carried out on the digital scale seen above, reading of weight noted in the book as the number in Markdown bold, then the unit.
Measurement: **2253** g
